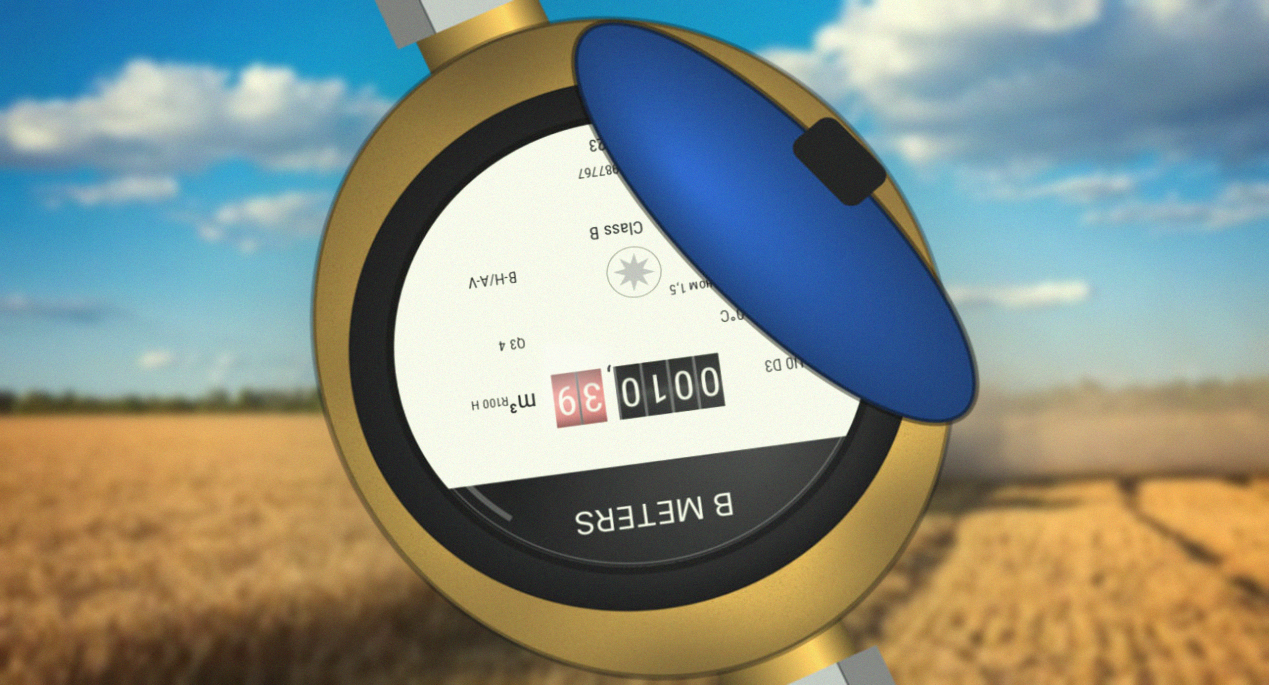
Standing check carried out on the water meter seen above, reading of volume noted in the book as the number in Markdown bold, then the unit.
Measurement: **10.39** m³
